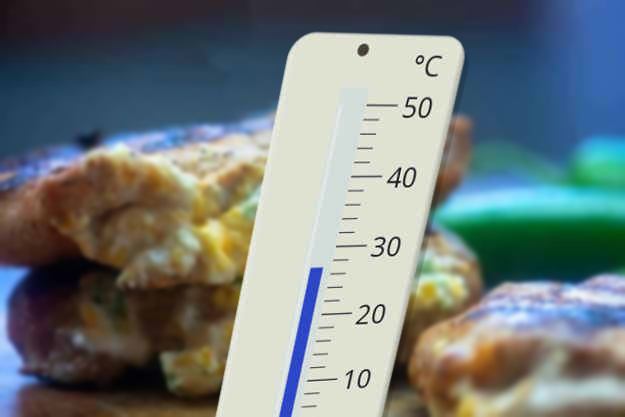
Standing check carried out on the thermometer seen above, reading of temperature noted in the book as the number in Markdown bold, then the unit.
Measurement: **27** °C
